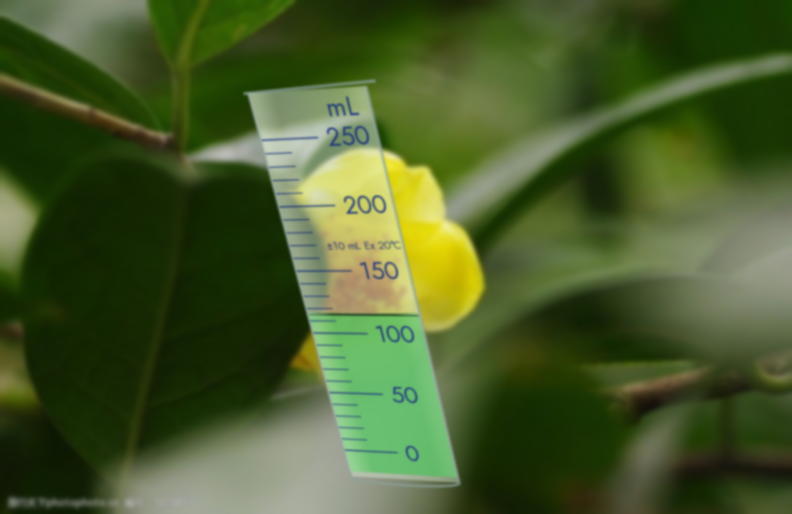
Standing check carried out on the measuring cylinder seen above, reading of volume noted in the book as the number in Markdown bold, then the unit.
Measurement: **115** mL
